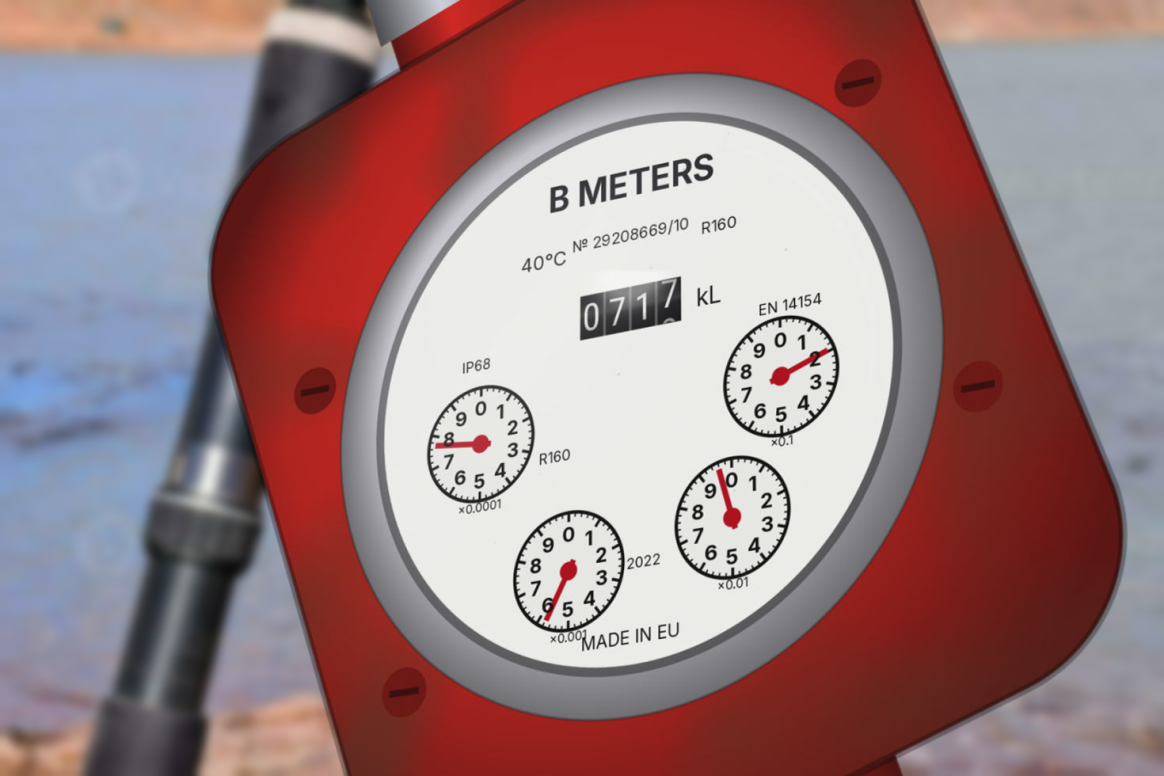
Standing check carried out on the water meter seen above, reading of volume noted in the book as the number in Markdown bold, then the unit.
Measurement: **717.1957** kL
